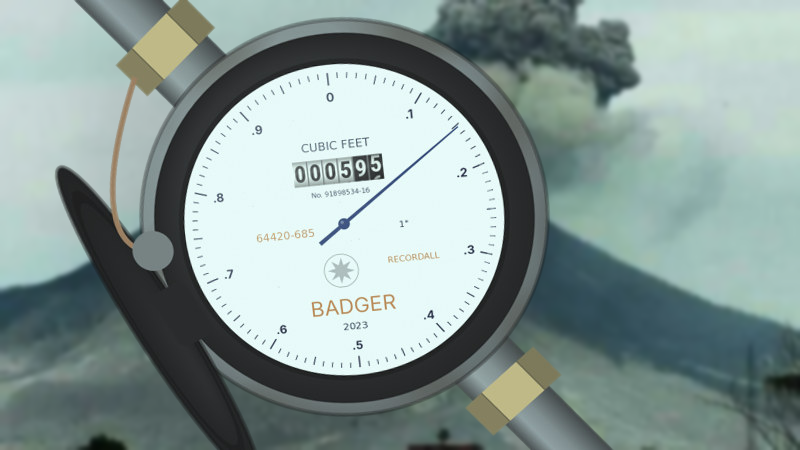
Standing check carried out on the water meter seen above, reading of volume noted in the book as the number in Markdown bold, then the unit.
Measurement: **595.15** ft³
